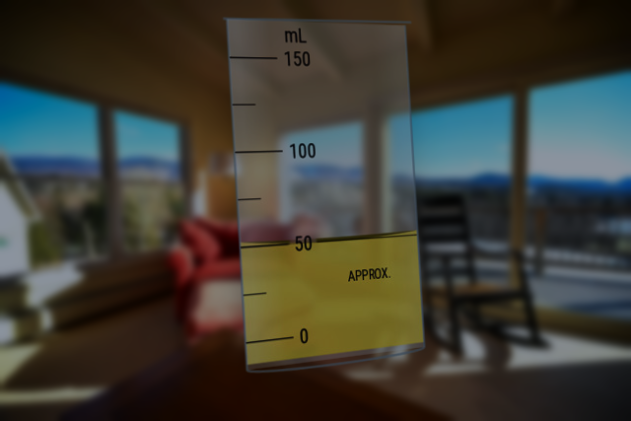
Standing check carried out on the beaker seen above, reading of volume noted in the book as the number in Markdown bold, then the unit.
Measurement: **50** mL
